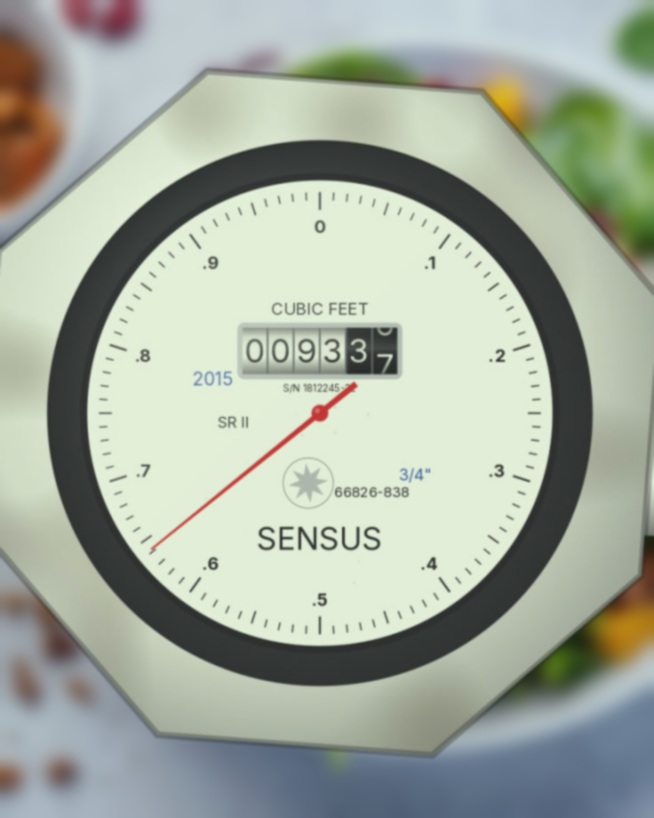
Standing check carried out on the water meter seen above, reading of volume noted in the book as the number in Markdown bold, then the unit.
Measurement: **9336.64** ft³
